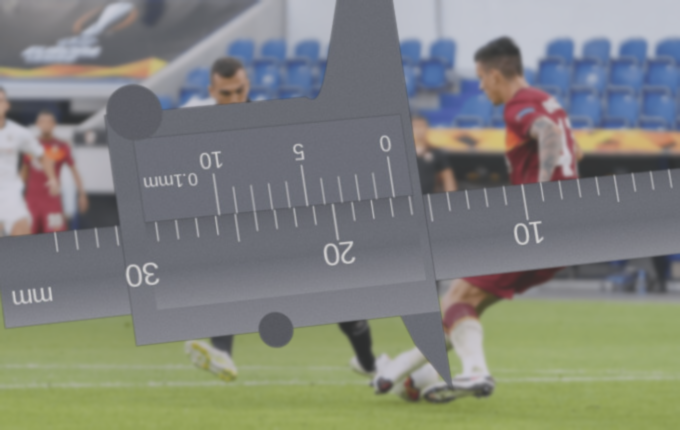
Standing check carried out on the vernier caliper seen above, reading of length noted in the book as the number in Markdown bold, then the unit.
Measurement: **16.8** mm
